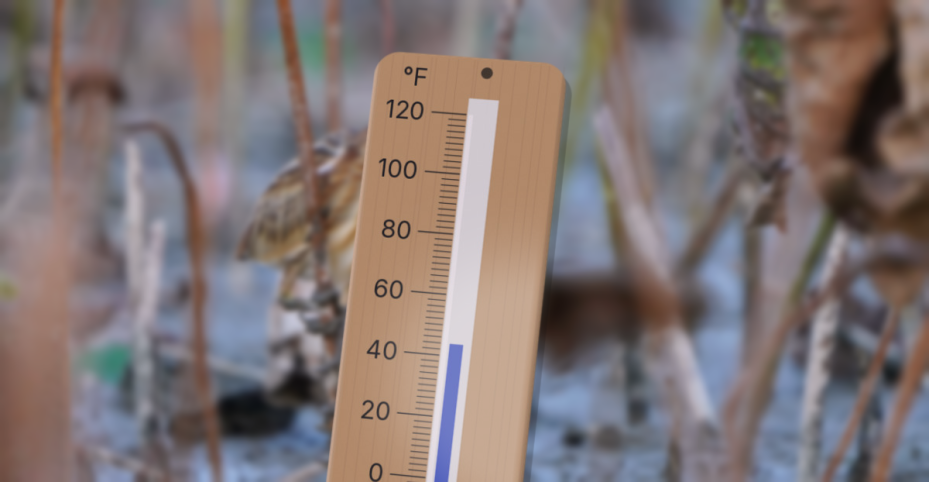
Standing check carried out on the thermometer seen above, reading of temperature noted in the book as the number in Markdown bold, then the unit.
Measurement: **44** °F
